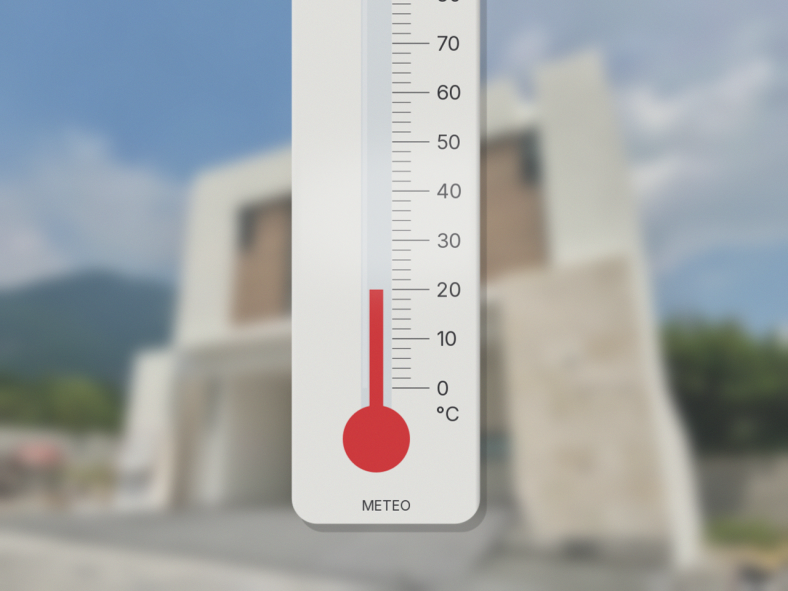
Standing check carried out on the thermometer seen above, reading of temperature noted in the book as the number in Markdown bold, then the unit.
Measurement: **20** °C
